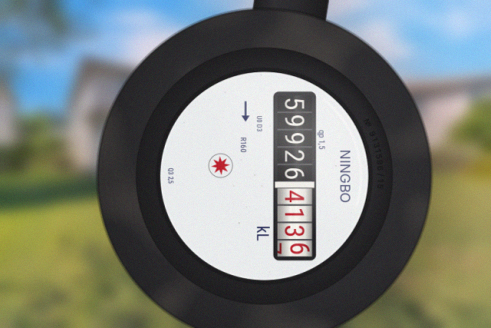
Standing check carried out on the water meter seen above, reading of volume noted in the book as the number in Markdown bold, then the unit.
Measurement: **59926.4136** kL
